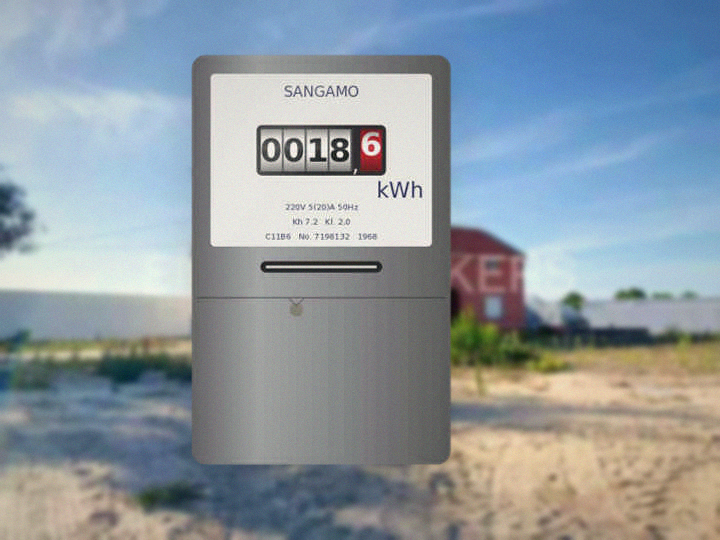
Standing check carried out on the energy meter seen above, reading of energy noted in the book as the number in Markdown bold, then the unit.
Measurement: **18.6** kWh
